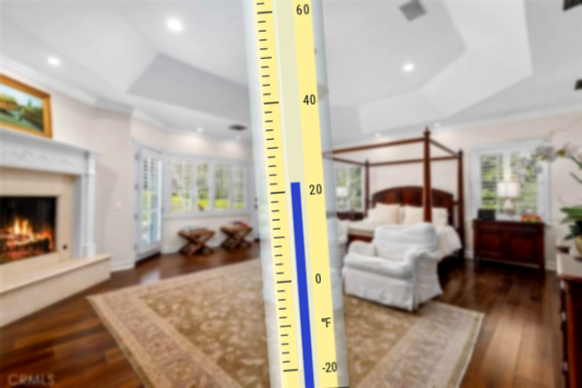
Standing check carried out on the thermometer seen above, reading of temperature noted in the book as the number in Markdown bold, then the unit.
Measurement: **22** °F
